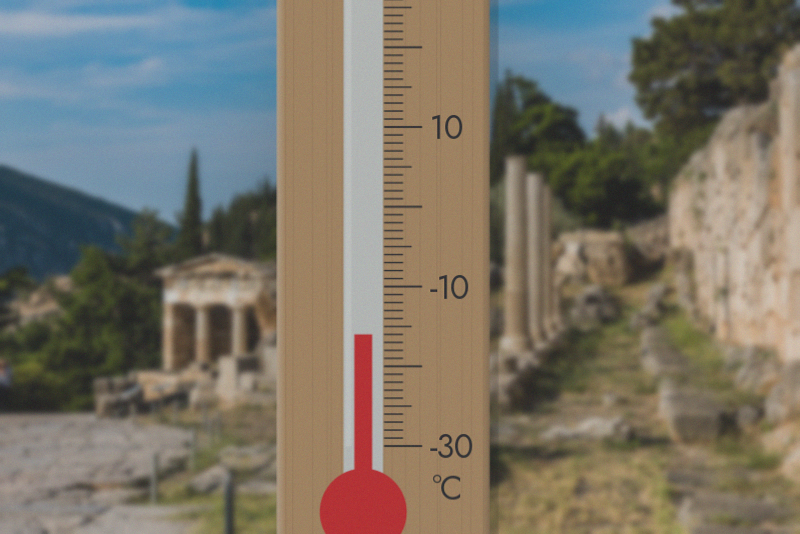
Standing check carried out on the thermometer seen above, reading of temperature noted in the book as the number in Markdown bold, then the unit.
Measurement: **-16** °C
